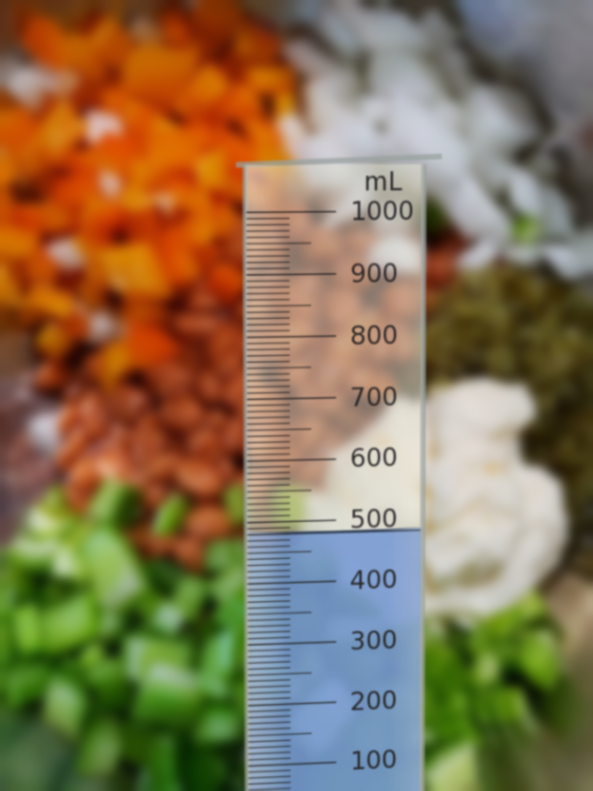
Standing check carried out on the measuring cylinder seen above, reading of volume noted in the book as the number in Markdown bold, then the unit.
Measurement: **480** mL
